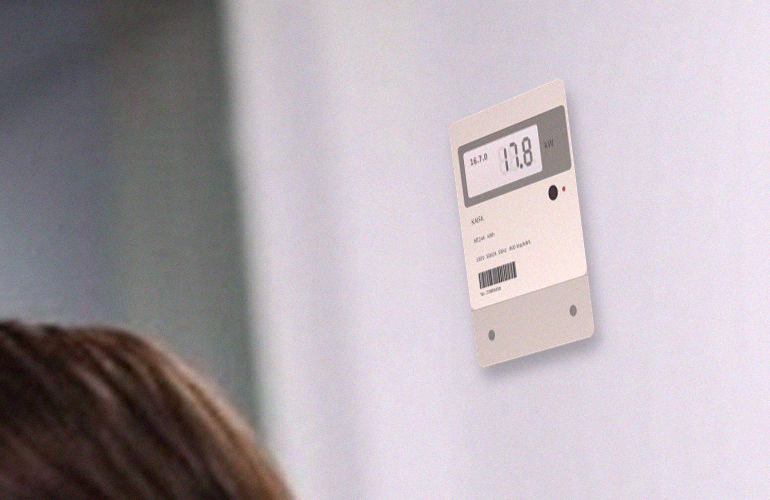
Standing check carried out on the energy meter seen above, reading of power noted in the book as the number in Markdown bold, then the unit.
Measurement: **17.8** kW
